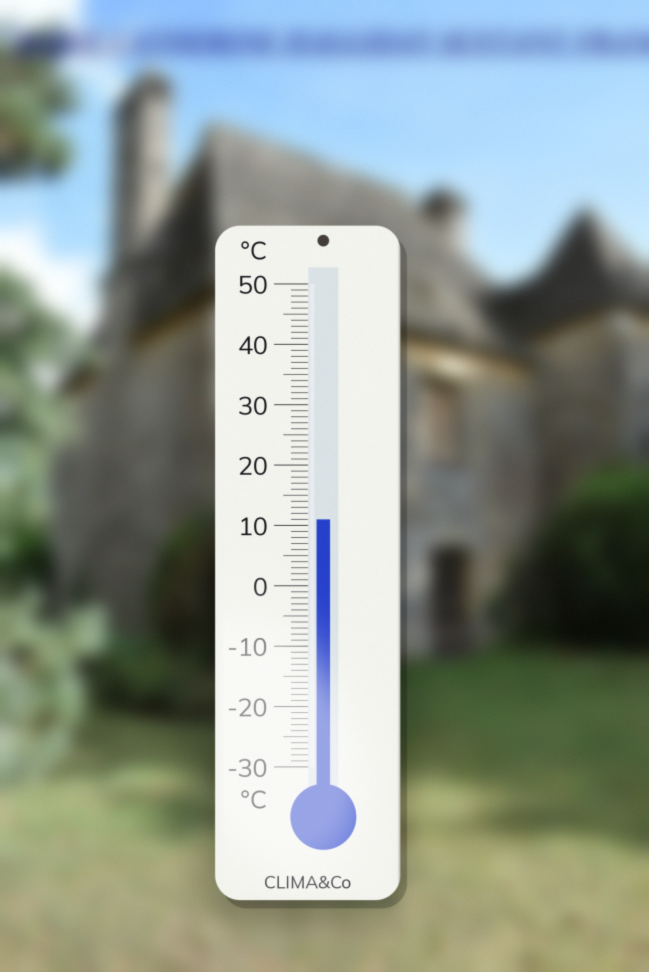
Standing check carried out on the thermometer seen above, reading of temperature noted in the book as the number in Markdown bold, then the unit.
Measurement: **11** °C
